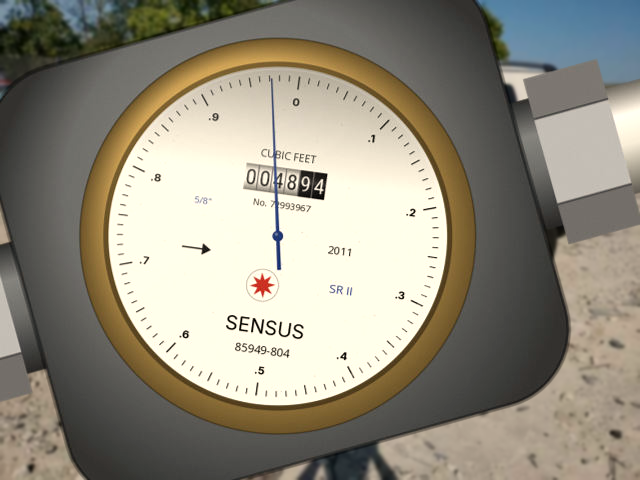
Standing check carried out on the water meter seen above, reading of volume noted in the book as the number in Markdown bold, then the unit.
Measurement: **4893.97** ft³
